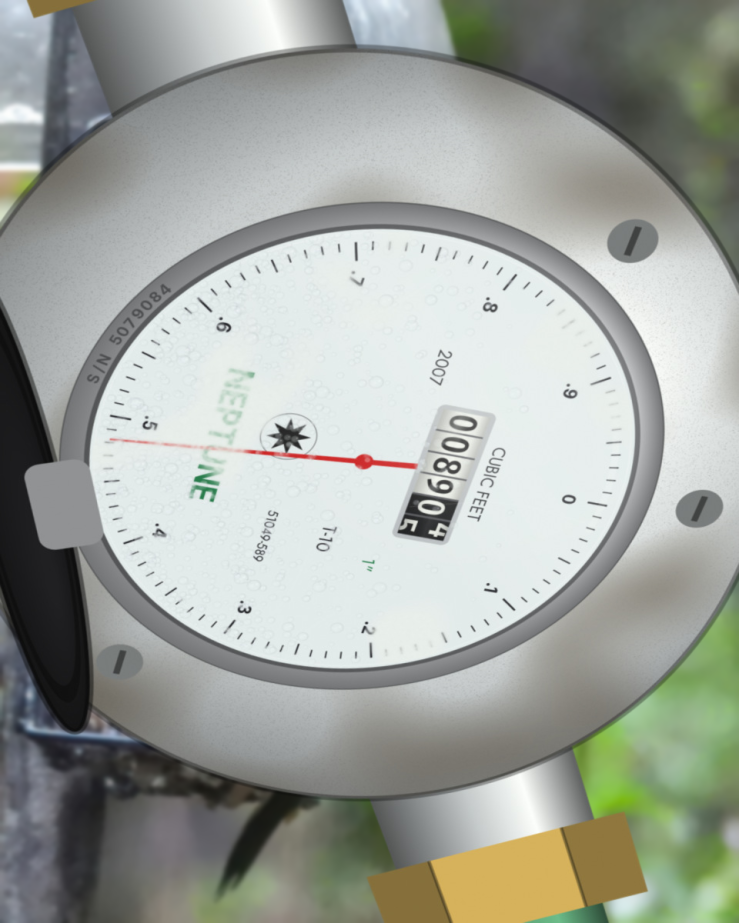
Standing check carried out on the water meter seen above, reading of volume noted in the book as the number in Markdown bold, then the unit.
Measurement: **8904.48** ft³
